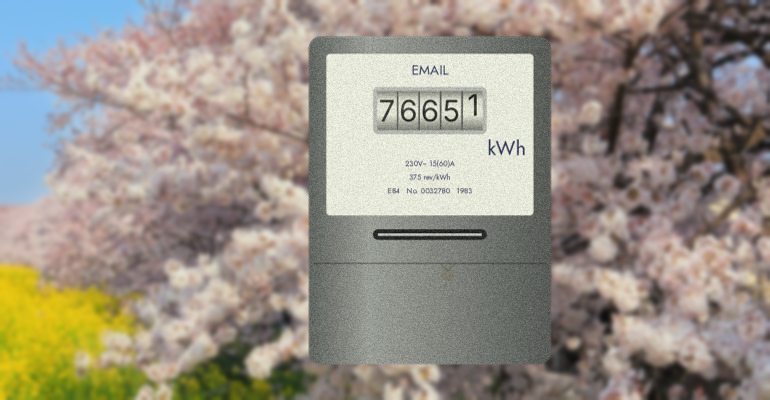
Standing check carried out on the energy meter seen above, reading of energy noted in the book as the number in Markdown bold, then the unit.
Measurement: **76651** kWh
